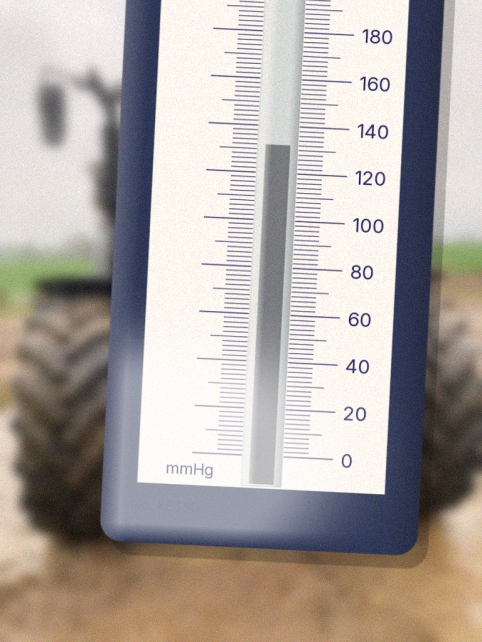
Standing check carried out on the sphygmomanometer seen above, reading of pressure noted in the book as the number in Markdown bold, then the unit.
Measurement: **132** mmHg
